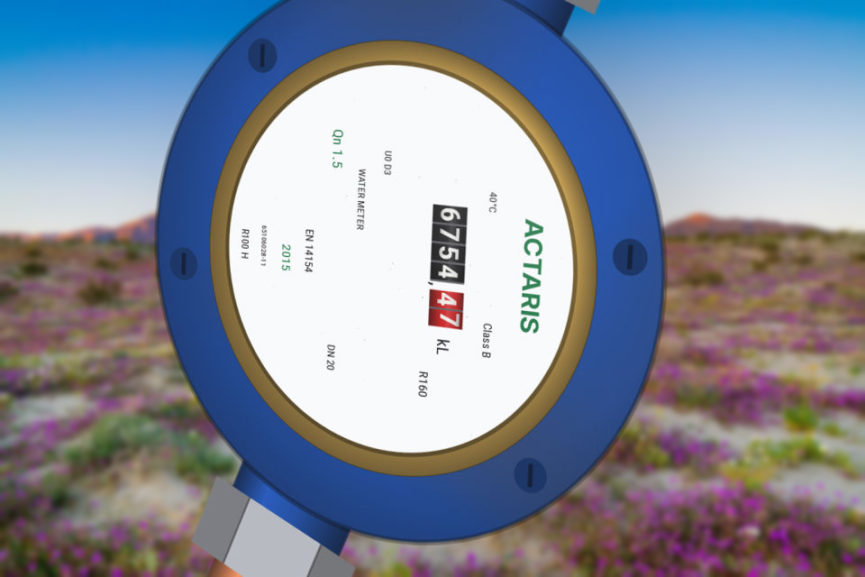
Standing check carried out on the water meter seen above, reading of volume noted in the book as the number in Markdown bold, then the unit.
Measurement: **6754.47** kL
